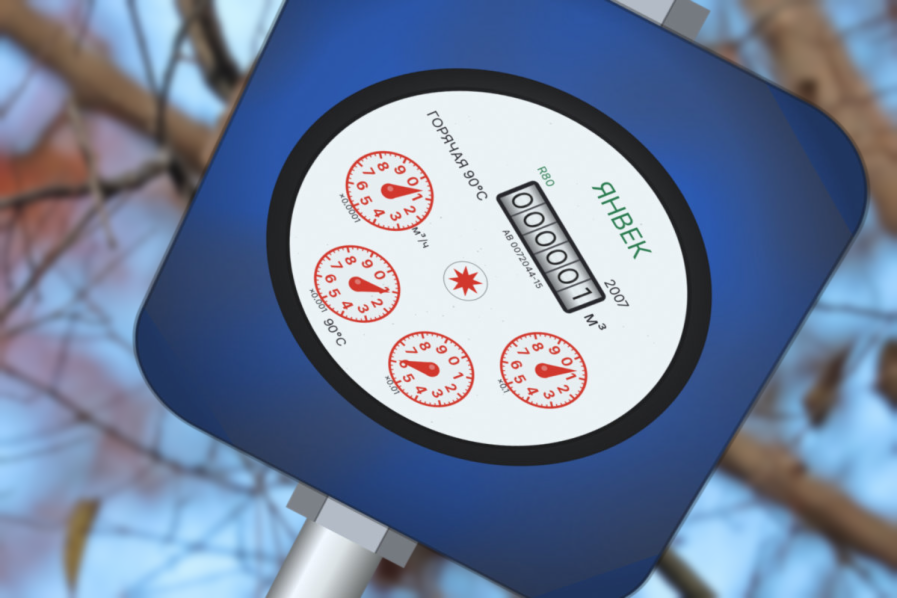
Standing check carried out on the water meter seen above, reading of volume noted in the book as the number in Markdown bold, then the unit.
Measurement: **1.0610** m³
